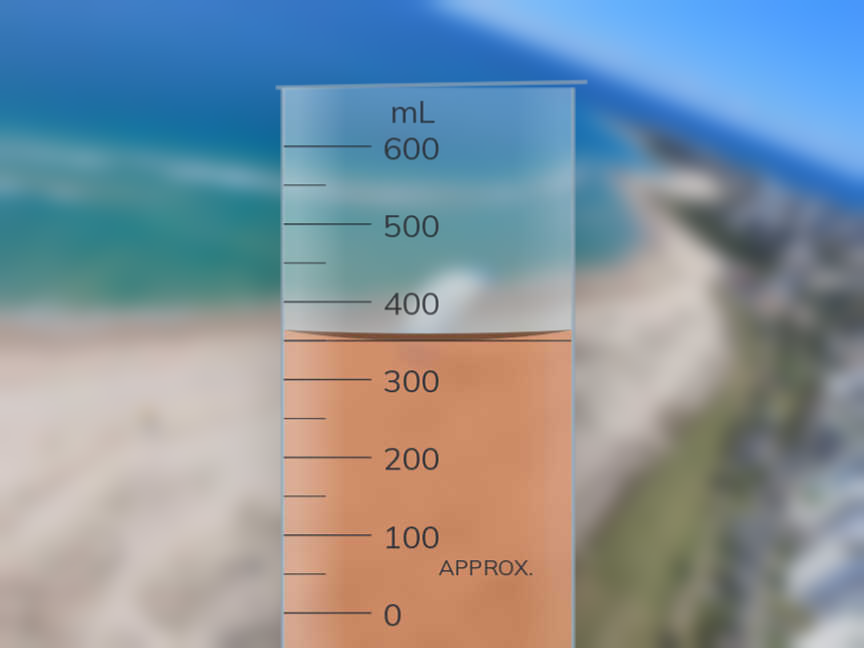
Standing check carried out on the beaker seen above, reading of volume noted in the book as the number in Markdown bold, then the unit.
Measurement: **350** mL
